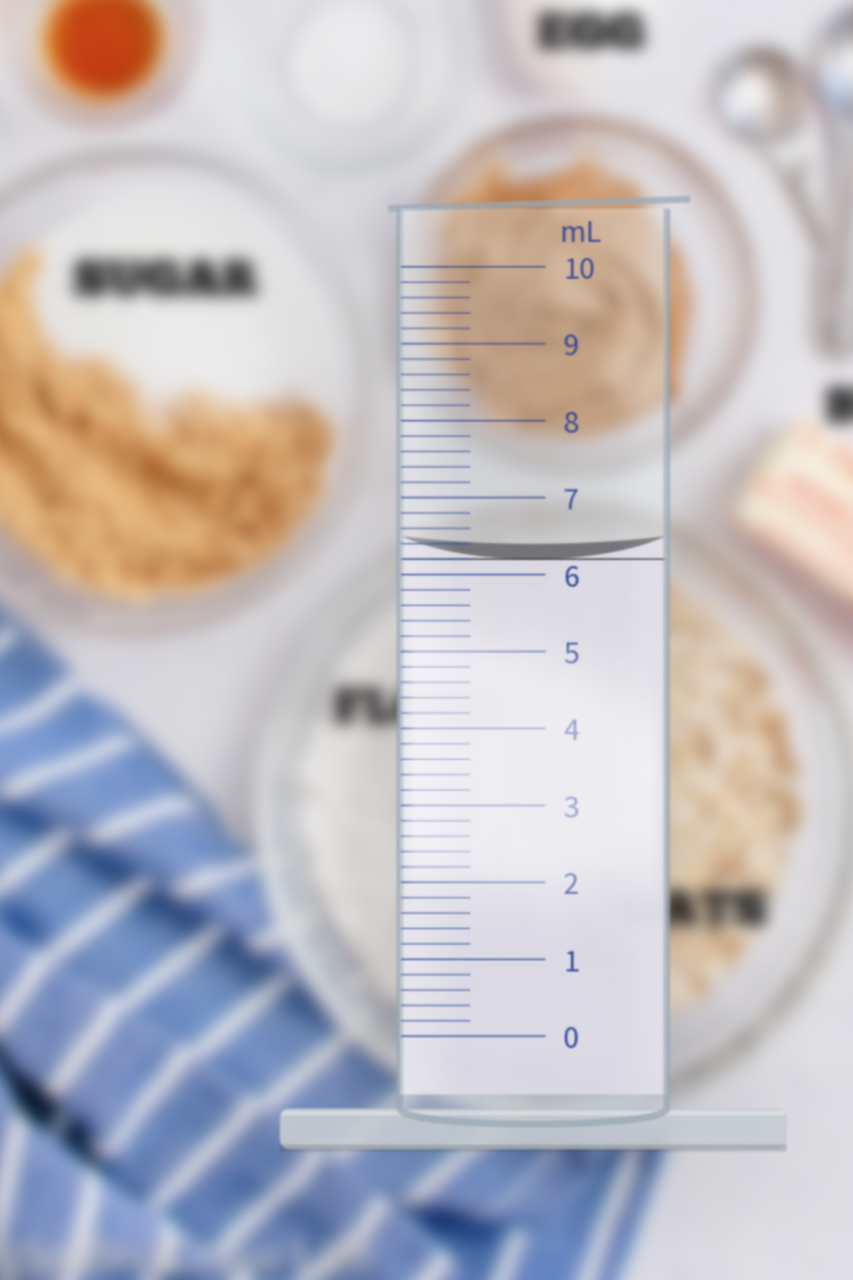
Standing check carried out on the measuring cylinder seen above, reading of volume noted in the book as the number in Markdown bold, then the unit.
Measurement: **6.2** mL
